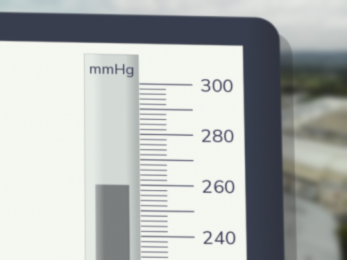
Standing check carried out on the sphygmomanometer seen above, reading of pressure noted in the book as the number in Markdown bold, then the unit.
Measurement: **260** mmHg
